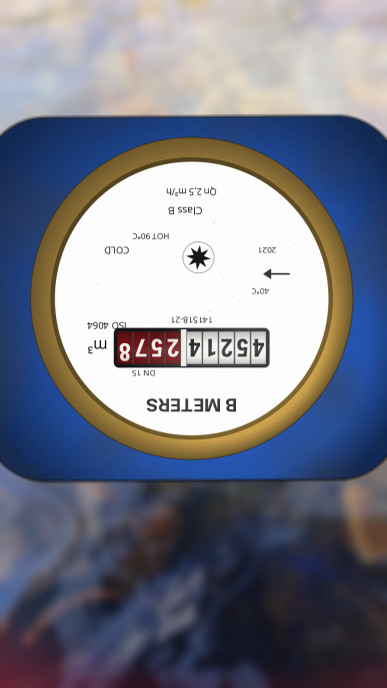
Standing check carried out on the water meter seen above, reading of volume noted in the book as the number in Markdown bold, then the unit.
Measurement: **45214.2578** m³
